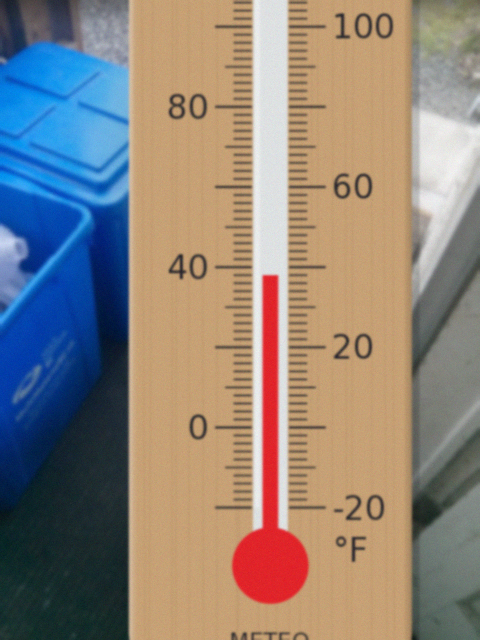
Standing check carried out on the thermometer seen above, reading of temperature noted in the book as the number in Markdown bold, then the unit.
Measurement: **38** °F
